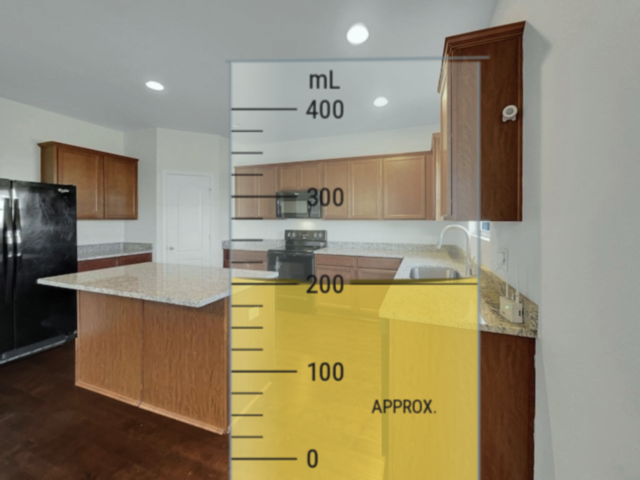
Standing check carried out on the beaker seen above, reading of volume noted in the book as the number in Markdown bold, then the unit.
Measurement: **200** mL
